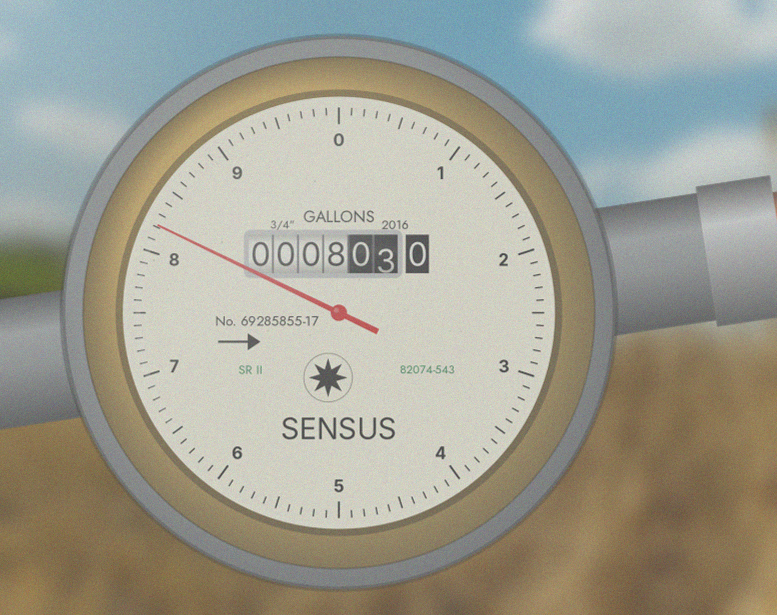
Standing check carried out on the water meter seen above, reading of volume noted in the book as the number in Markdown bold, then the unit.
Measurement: **8028.2** gal
